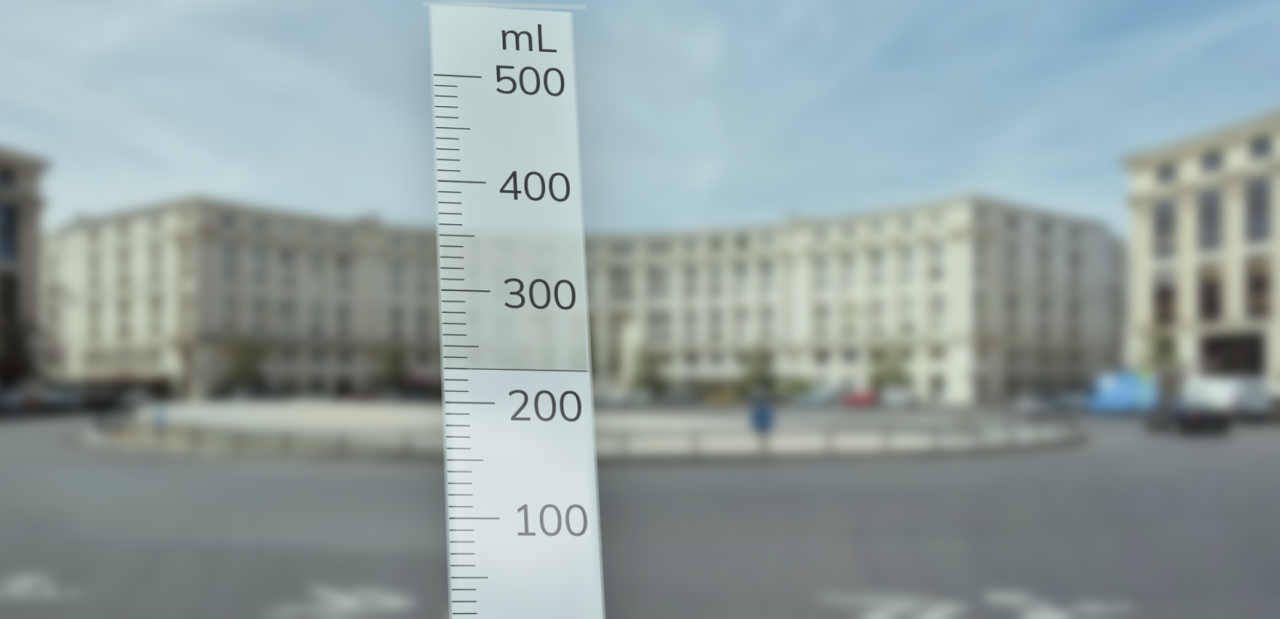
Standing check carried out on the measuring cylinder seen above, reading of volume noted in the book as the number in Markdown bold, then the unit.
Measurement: **230** mL
